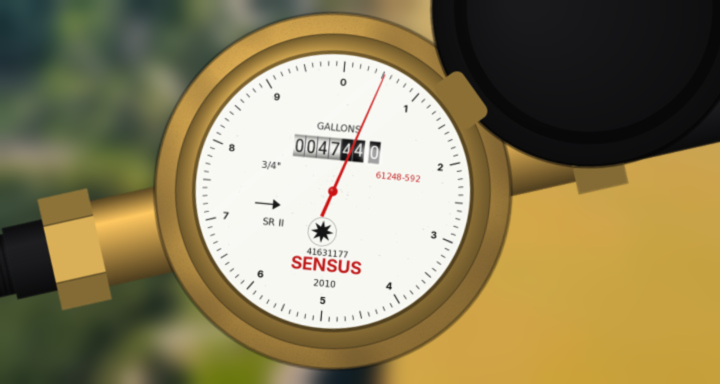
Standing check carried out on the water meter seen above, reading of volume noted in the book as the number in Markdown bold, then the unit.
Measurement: **47440.5** gal
